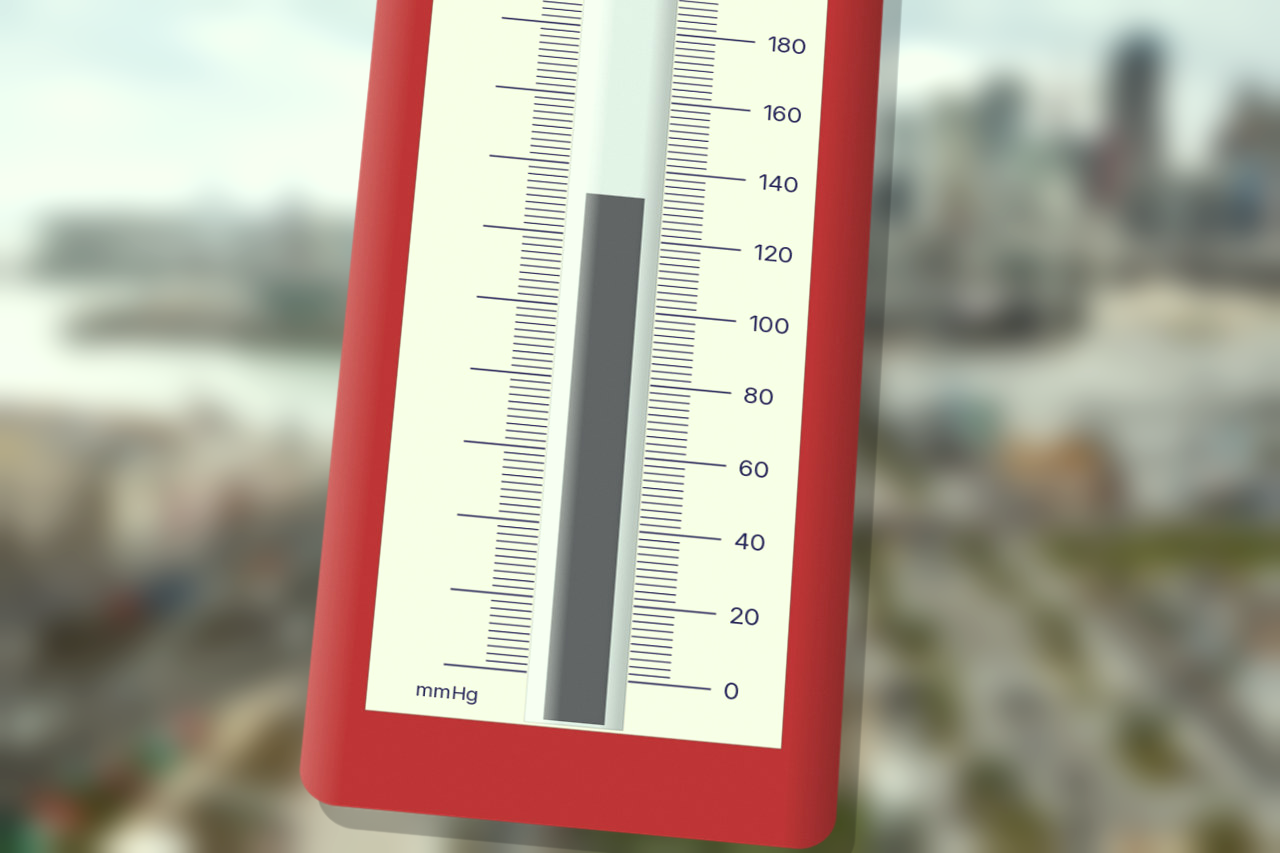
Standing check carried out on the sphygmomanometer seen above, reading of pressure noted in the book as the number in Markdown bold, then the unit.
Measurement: **132** mmHg
